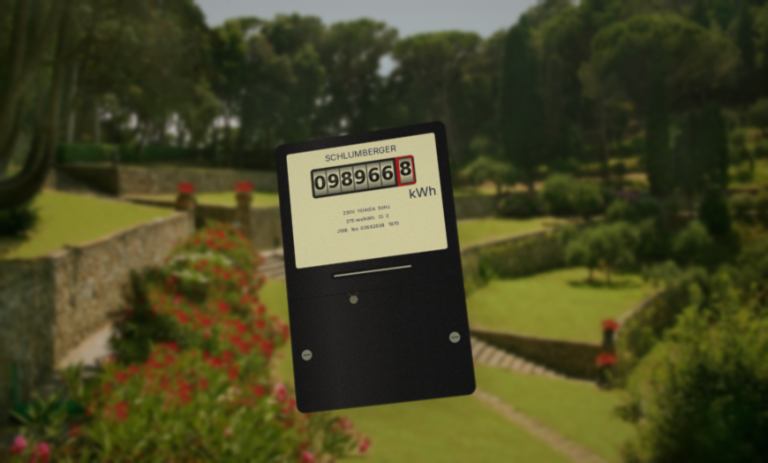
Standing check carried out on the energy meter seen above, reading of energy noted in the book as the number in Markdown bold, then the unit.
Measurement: **98966.8** kWh
